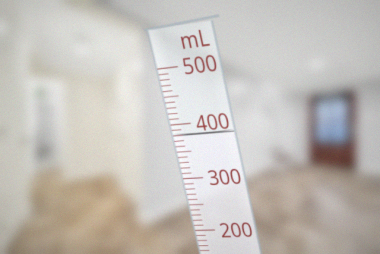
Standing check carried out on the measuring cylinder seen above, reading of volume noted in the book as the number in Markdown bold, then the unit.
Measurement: **380** mL
